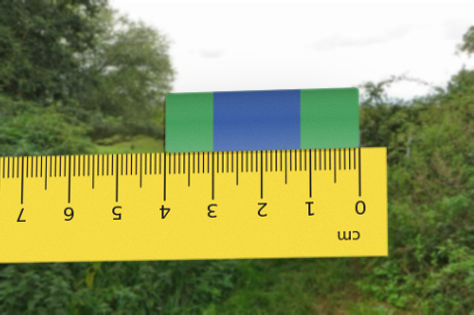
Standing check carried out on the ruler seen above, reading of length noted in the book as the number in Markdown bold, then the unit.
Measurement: **4** cm
